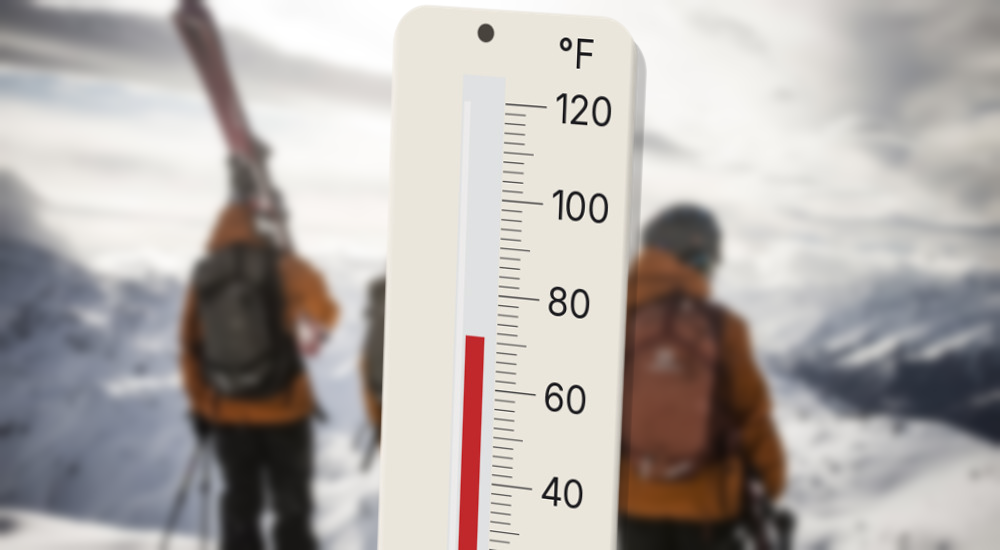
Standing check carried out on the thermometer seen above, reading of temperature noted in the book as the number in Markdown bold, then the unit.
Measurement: **71** °F
